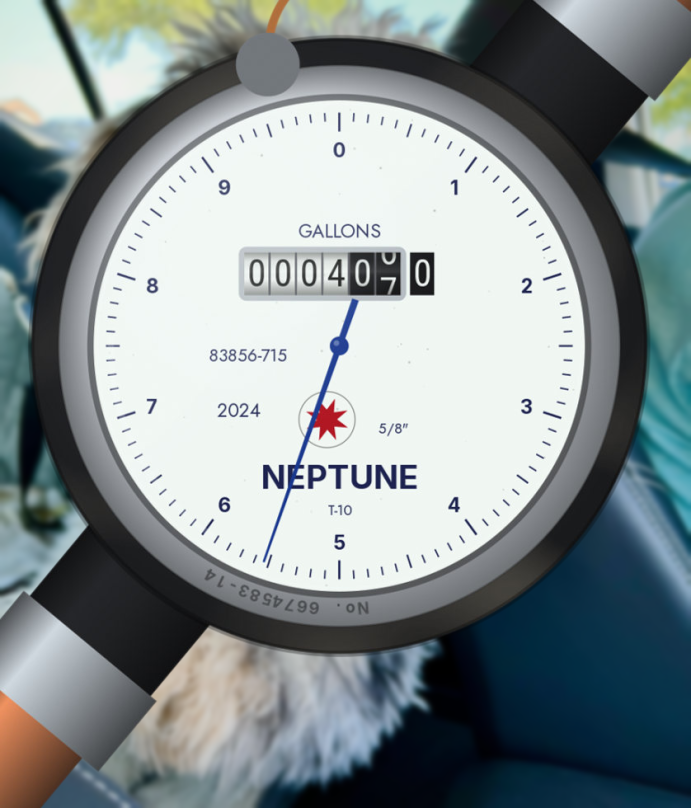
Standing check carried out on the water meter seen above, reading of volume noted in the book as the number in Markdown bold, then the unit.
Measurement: **4065.5** gal
